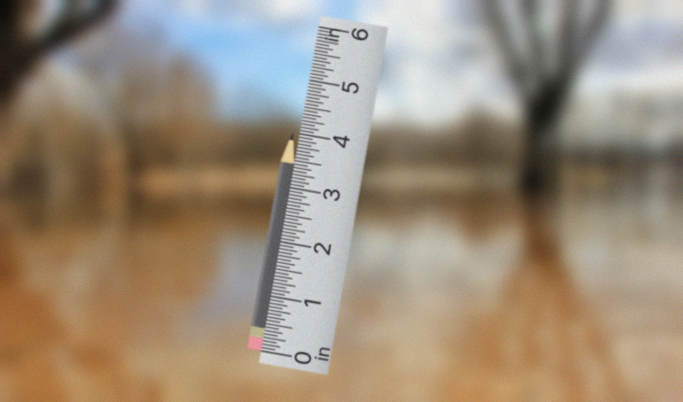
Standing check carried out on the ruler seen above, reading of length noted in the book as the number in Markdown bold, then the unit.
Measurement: **4** in
